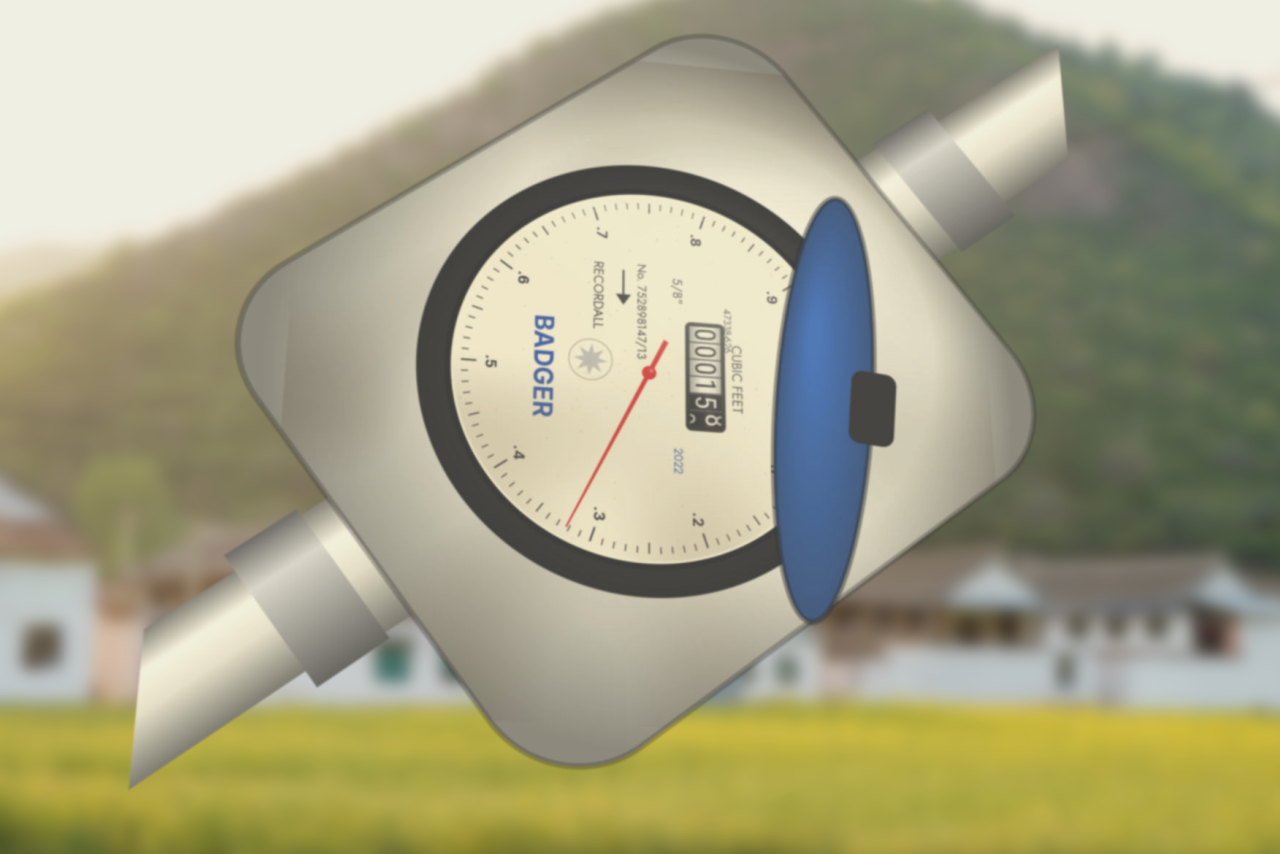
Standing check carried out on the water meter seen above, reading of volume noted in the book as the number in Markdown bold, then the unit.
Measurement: **158.32** ft³
